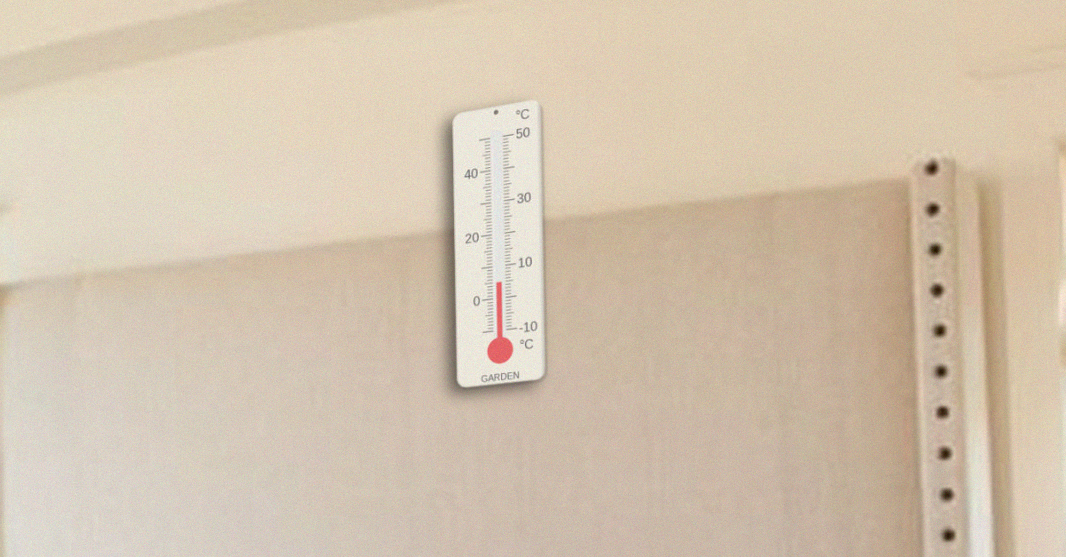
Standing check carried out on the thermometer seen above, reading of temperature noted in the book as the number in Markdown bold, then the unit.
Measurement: **5** °C
